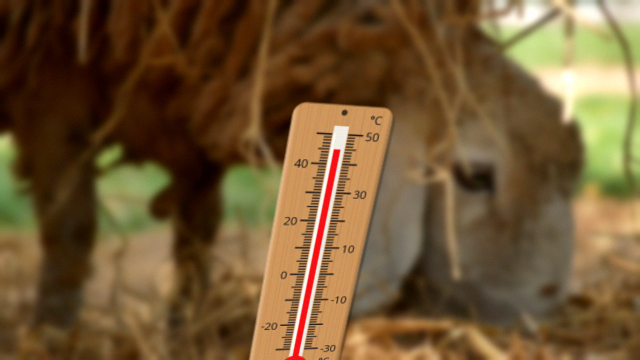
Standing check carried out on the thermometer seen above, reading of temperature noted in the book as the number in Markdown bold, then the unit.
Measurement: **45** °C
